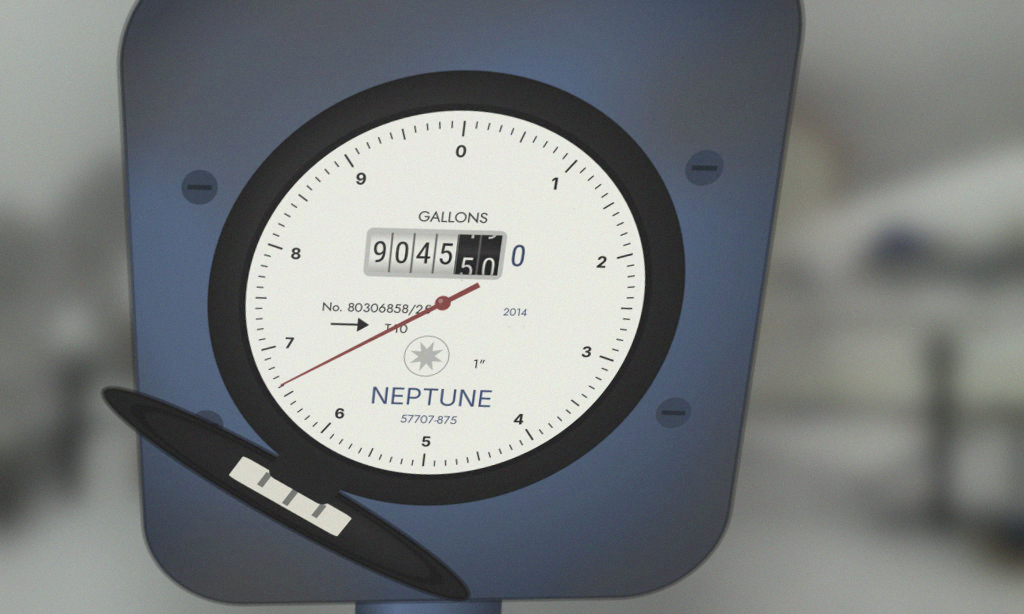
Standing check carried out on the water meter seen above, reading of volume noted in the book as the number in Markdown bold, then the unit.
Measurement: **9045496.6** gal
